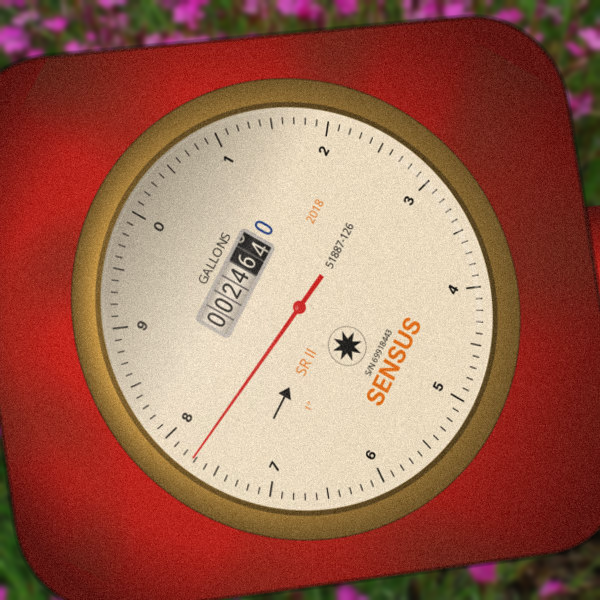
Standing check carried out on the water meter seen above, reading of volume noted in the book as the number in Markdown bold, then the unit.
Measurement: **24637.7** gal
